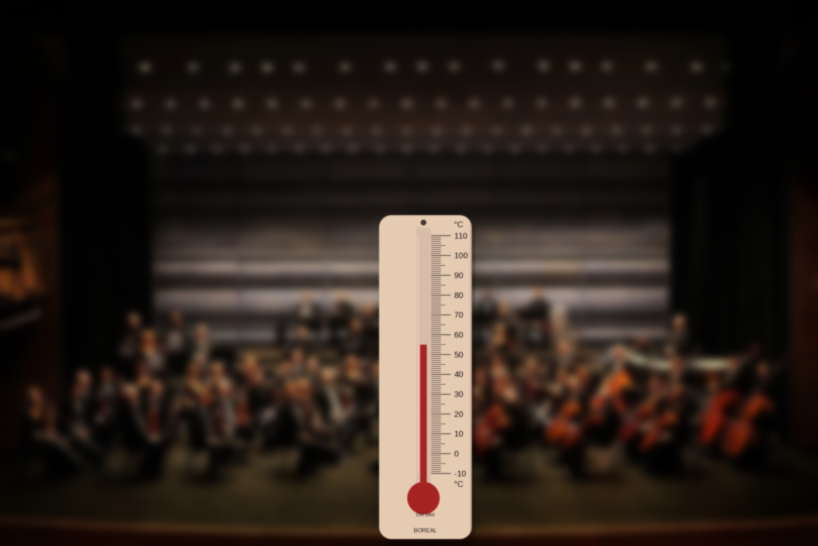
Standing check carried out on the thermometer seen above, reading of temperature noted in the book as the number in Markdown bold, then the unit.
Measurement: **55** °C
